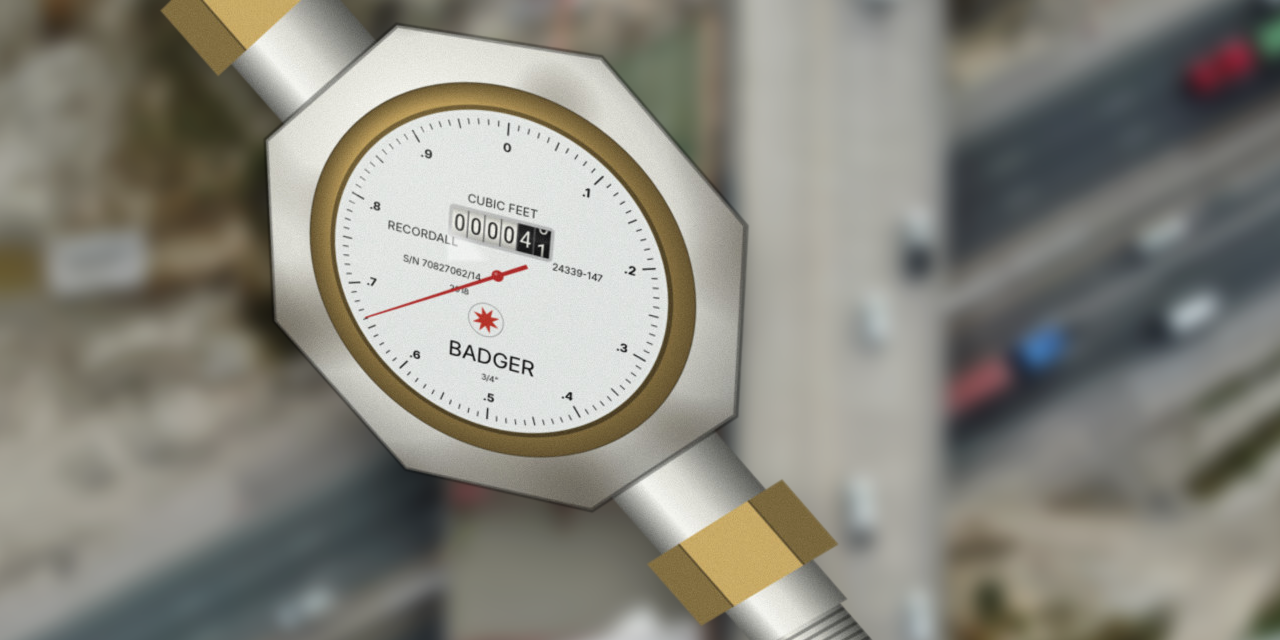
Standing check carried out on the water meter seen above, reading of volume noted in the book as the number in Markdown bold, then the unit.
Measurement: **40.66** ft³
